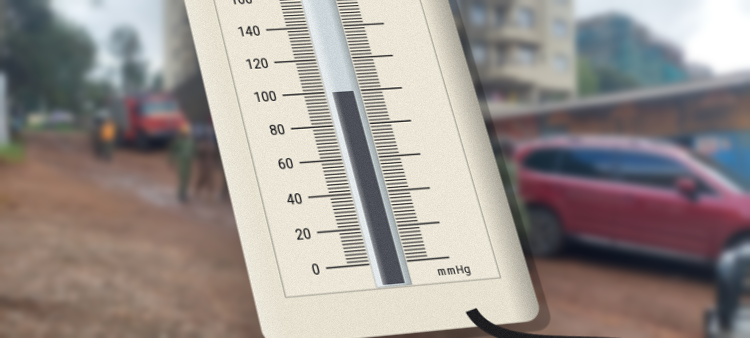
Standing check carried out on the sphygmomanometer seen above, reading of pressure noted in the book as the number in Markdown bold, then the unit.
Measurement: **100** mmHg
